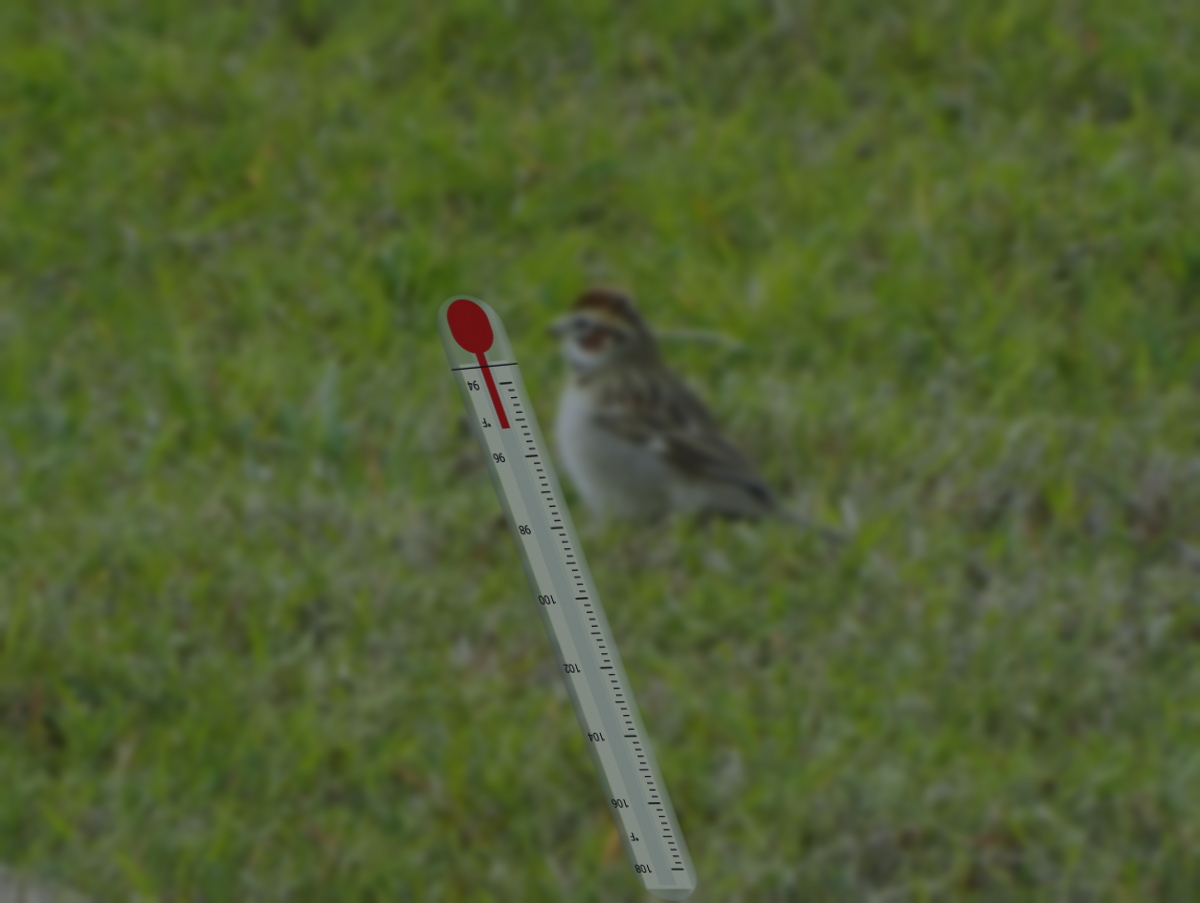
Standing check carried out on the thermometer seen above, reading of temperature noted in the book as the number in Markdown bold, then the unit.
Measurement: **95.2** °F
